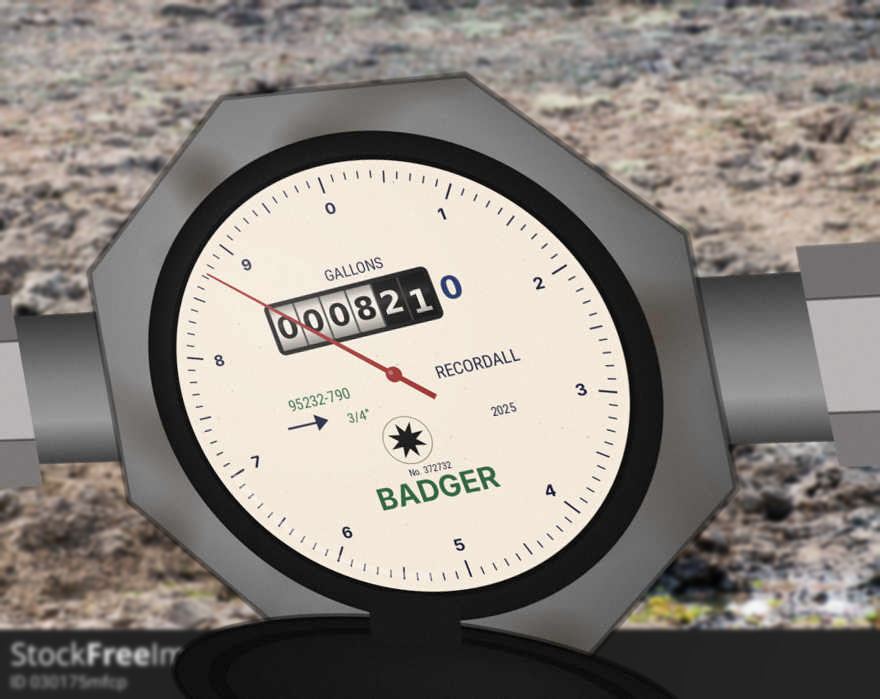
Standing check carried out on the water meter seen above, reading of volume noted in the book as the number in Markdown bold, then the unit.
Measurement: **8208.7** gal
